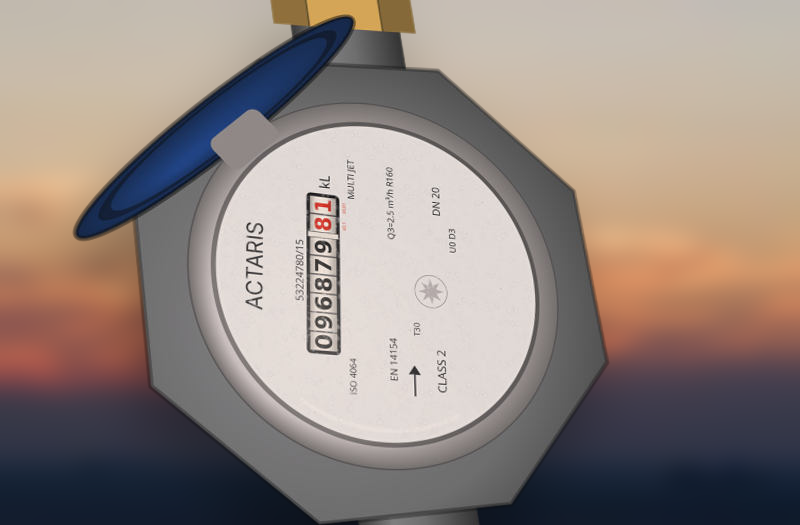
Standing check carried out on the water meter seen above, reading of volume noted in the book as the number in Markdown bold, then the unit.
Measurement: **96879.81** kL
